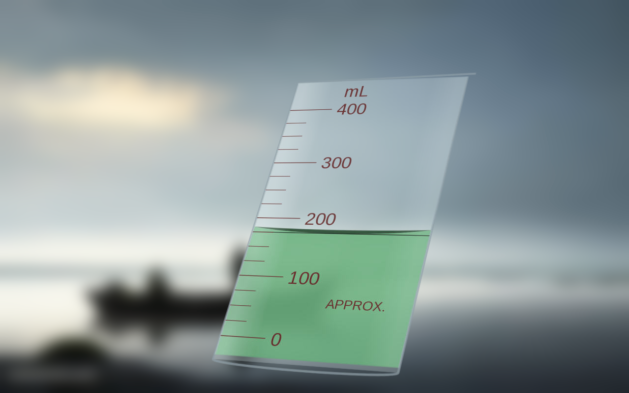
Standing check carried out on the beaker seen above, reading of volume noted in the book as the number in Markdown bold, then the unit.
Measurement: **175** mL
